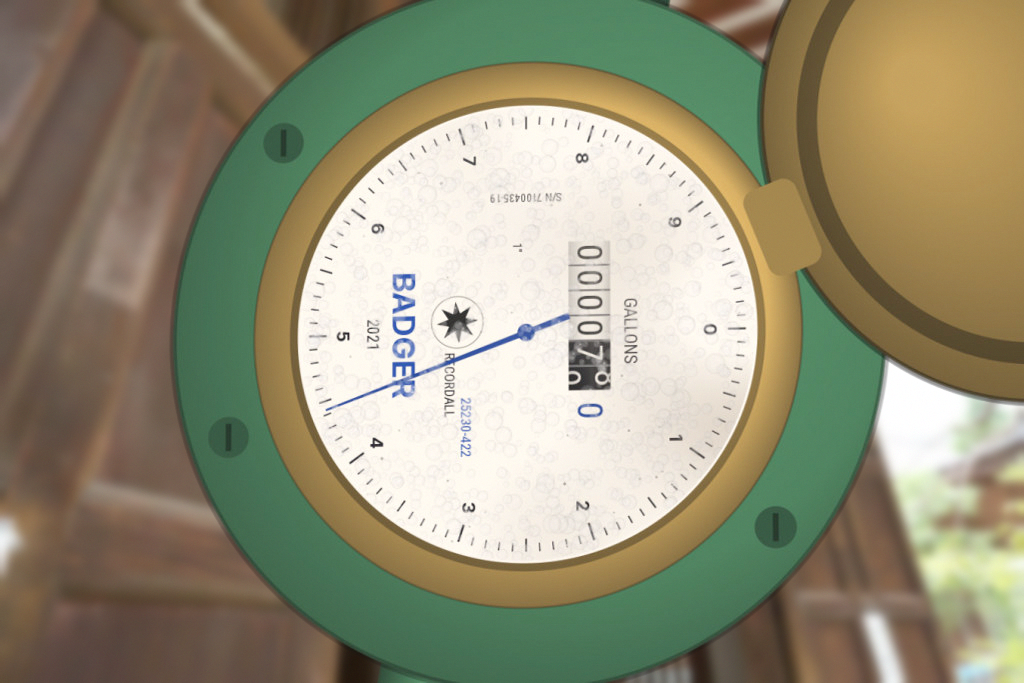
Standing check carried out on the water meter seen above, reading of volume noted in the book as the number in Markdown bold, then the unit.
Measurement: **784.4** gal
